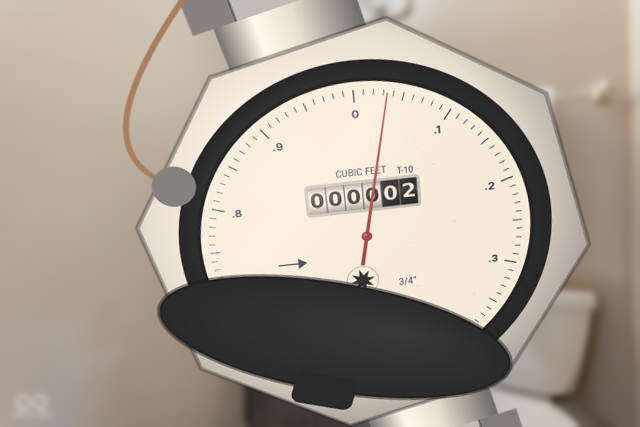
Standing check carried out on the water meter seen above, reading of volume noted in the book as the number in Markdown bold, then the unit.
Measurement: **2.03** ft³
